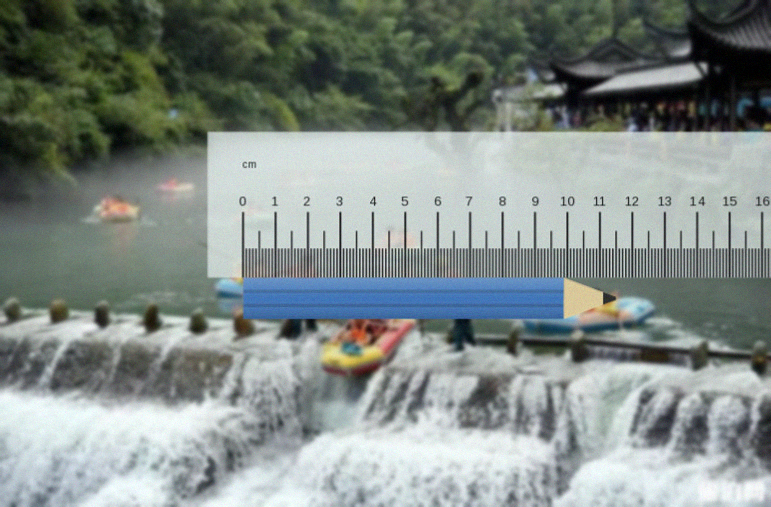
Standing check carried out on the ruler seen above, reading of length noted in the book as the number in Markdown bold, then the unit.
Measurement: **11.5** cm
